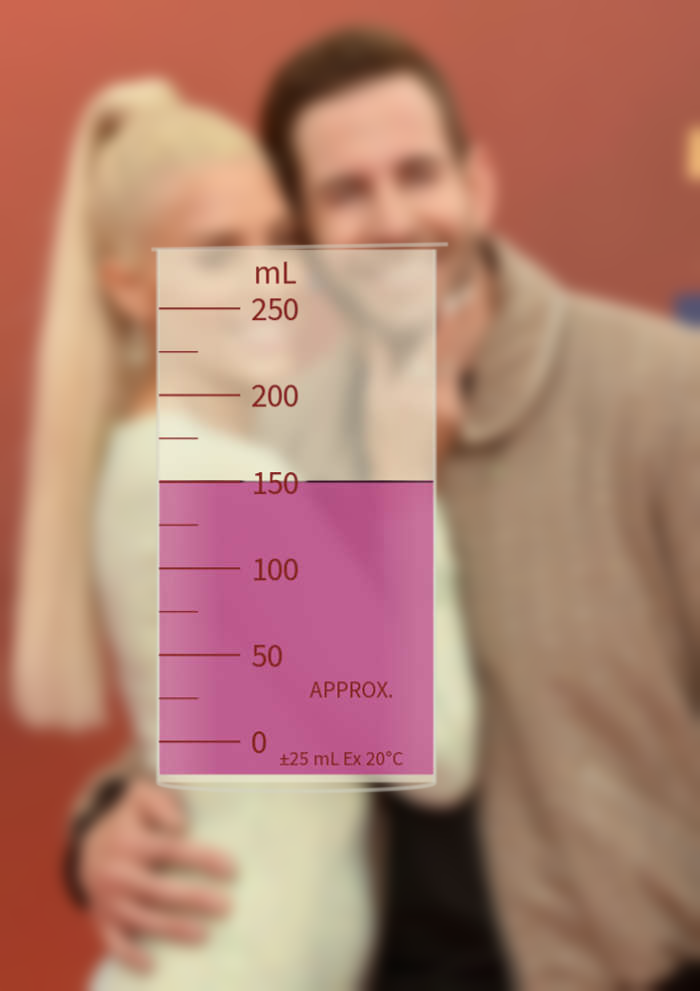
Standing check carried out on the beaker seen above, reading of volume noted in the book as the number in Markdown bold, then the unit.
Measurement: **150** mL
